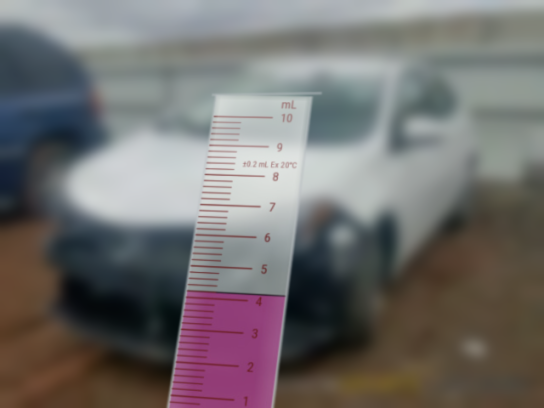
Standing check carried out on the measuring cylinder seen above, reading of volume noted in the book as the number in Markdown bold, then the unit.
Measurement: **4.2** mL
